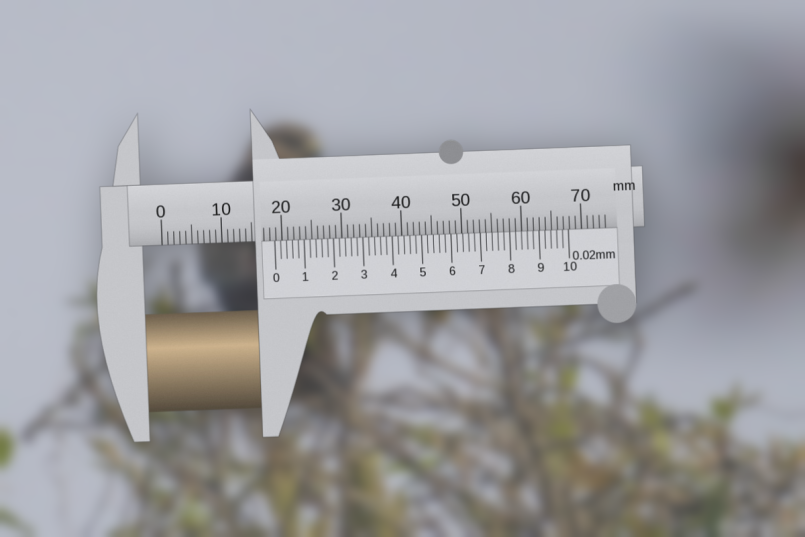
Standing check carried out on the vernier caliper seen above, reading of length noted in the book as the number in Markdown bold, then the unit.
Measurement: **18.8** mm
